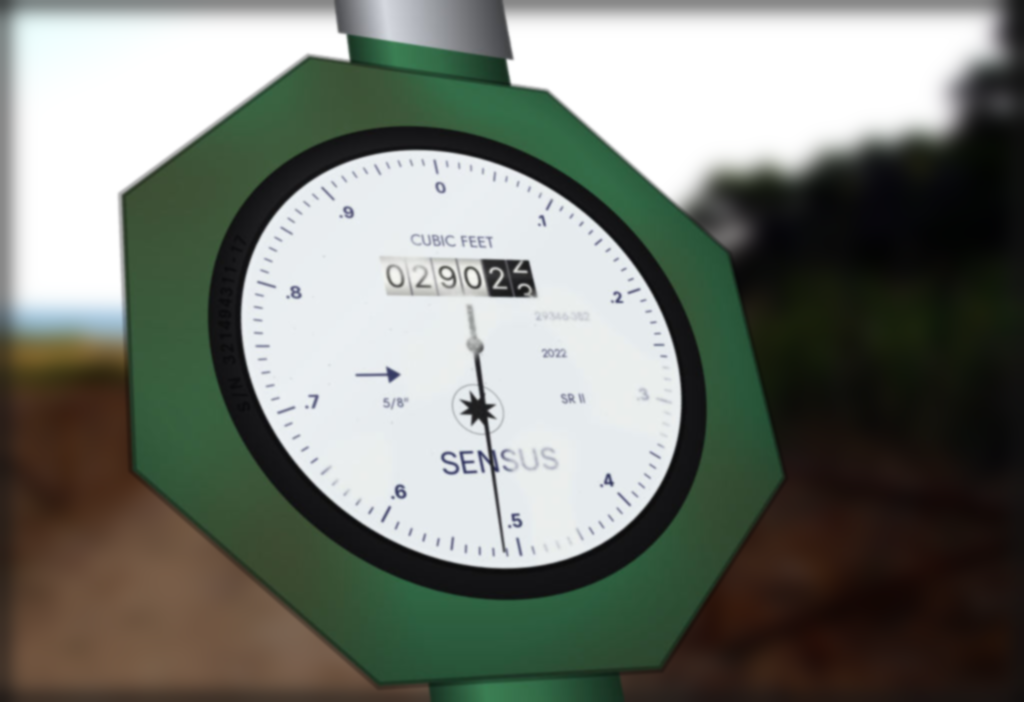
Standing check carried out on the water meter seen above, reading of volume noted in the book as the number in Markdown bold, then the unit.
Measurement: **29022.51** ft³
